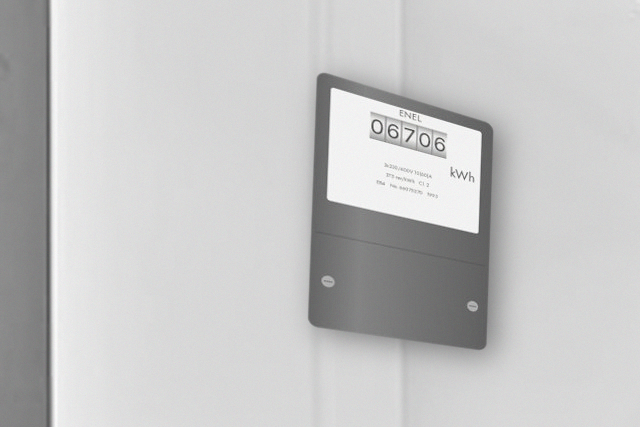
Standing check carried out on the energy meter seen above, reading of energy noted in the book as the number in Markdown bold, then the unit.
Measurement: **6706** kWh
